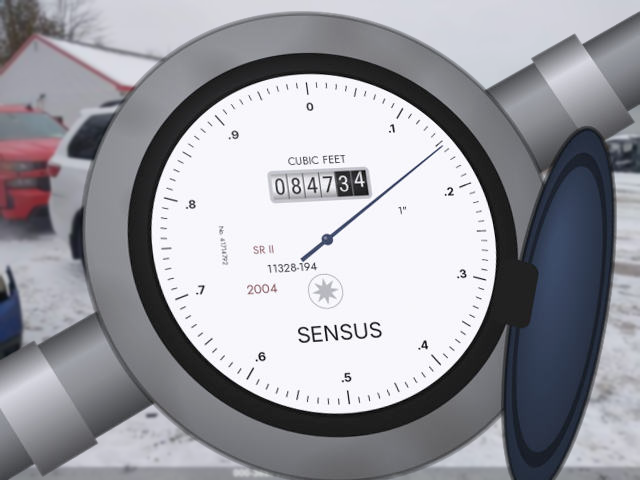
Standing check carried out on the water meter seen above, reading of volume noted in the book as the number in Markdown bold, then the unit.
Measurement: **84734.15** ft³
